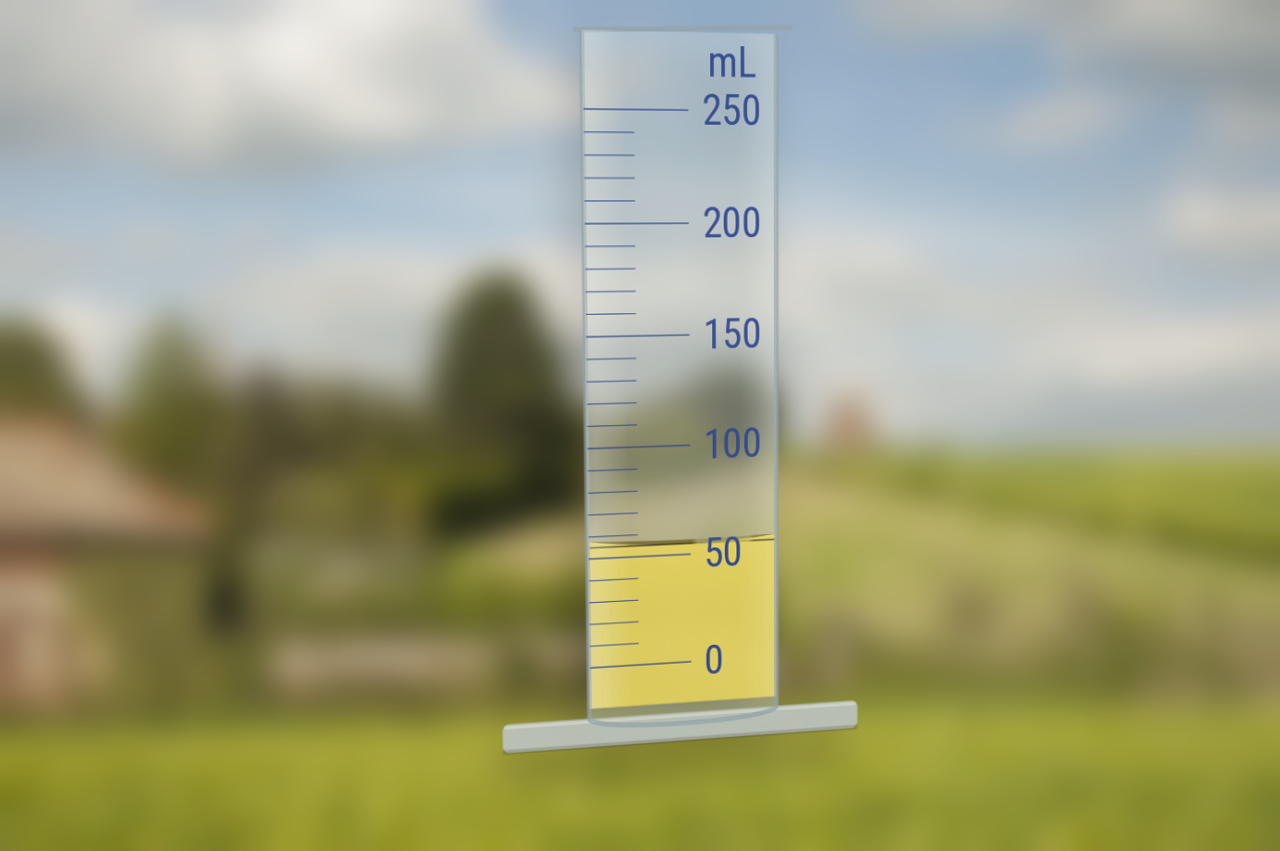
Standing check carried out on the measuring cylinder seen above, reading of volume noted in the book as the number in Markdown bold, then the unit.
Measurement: **55** mL
